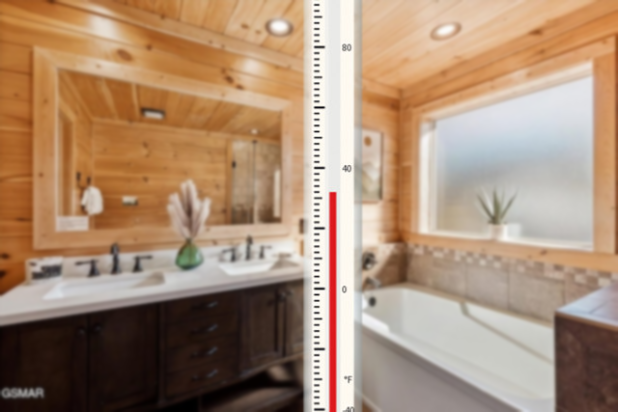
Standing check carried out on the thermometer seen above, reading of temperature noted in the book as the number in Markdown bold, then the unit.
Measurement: **32** °F
